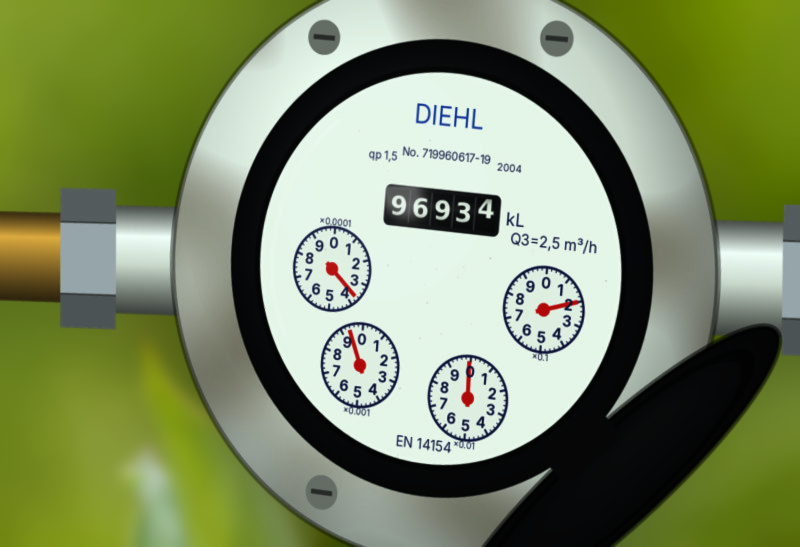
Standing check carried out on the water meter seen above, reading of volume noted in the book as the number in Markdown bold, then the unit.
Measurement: **96934.1993** kL
